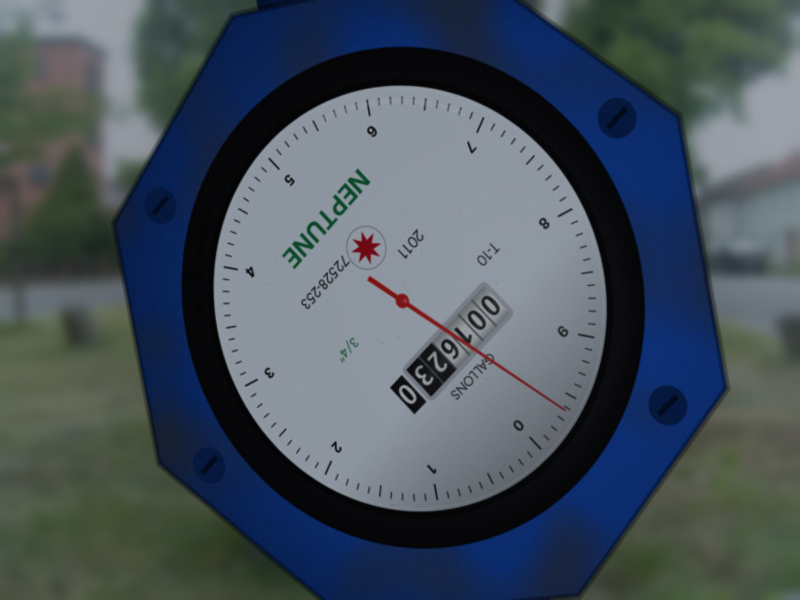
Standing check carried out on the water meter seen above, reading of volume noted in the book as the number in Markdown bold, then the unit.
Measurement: **16229.6** gal
